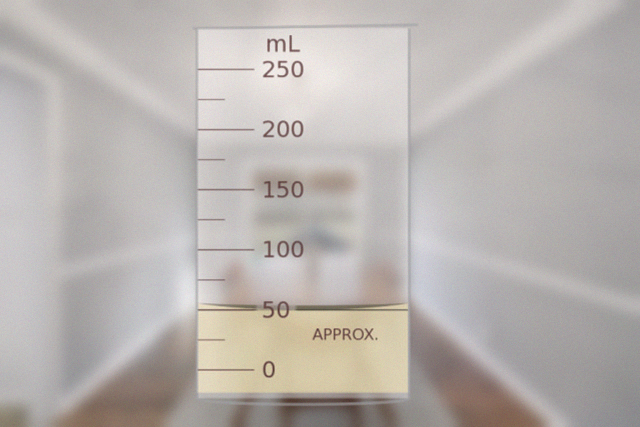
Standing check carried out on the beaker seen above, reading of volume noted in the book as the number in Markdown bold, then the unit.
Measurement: **50** mL
